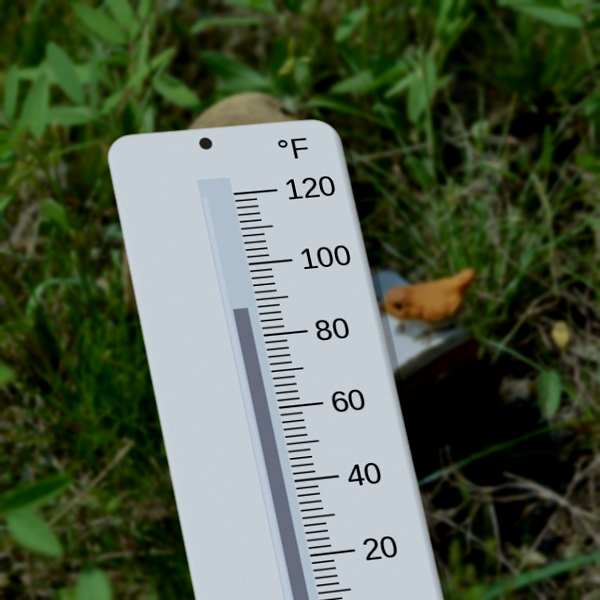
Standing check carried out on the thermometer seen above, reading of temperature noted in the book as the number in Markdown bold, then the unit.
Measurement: **88** °F
